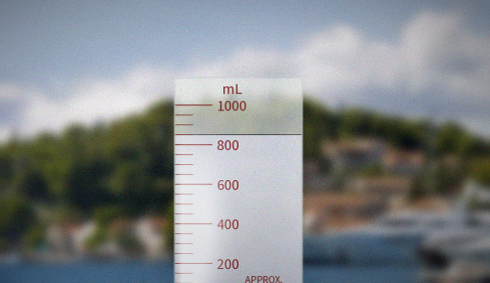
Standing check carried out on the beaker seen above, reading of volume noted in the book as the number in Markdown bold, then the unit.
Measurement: **850** mL
